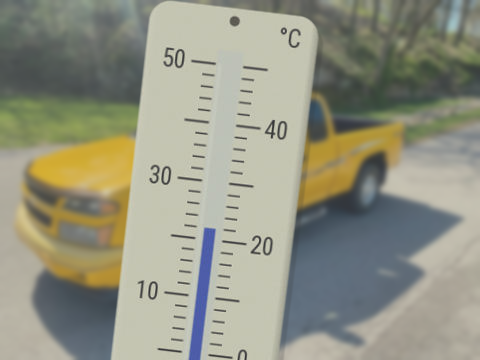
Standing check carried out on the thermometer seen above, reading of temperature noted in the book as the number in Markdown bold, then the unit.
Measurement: **22** °C
